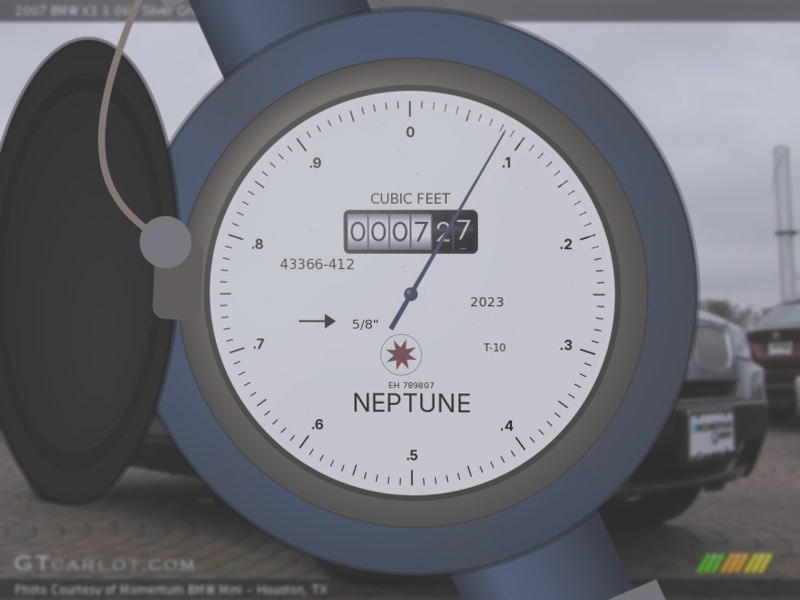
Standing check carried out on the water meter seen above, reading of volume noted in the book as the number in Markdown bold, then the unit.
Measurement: **727.08** ft³
